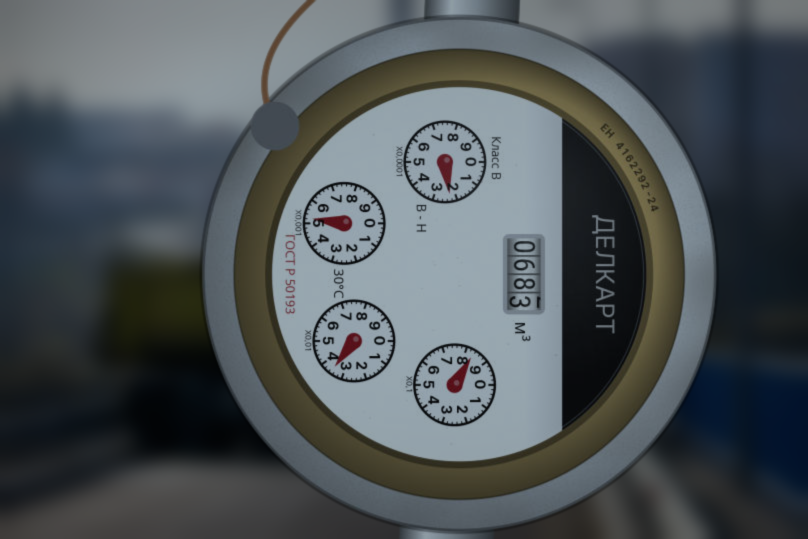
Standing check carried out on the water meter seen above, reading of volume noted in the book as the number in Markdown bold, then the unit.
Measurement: **682.8352** m³
